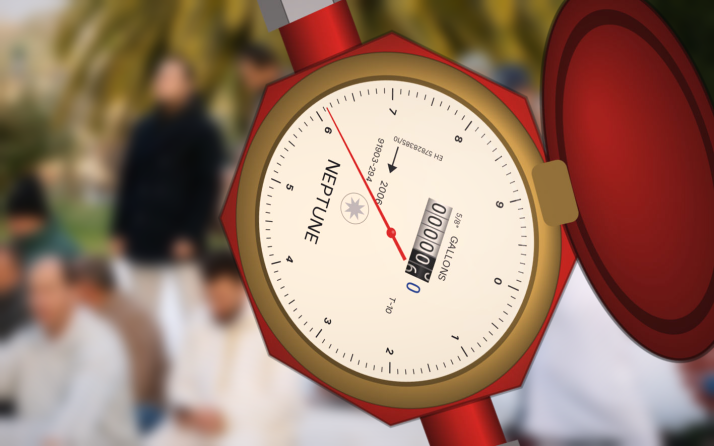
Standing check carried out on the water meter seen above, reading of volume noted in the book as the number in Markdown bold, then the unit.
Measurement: **56.1** gal
